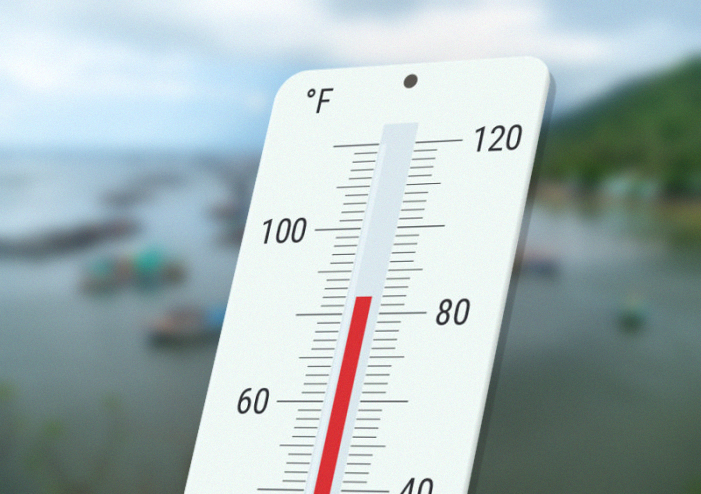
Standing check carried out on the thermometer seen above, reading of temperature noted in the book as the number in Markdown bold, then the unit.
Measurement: **84** °F
